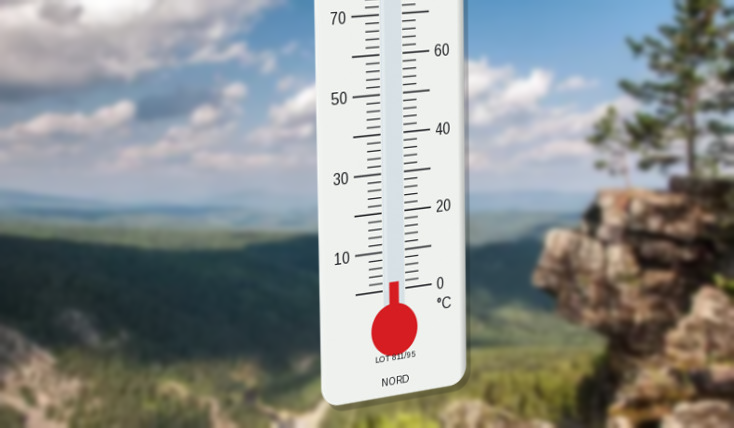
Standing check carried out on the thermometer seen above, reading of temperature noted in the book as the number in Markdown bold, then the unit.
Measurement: **2** °C
